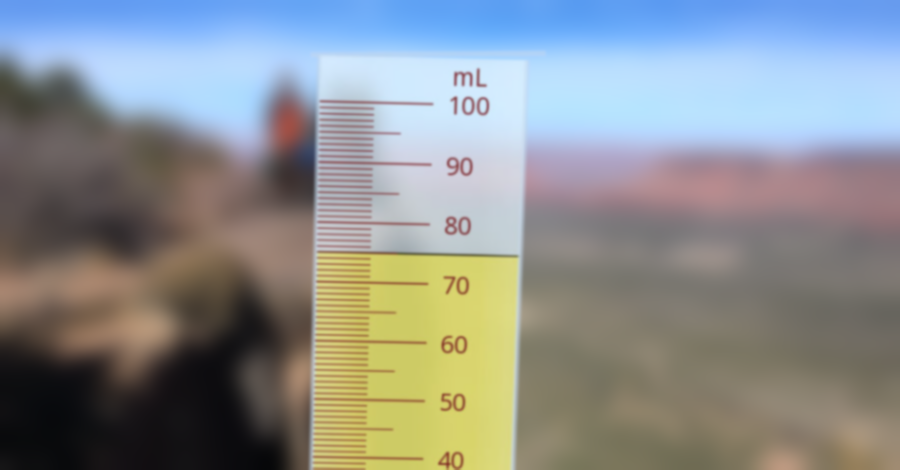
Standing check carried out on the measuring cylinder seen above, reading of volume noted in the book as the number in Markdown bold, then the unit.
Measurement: **75** mL
